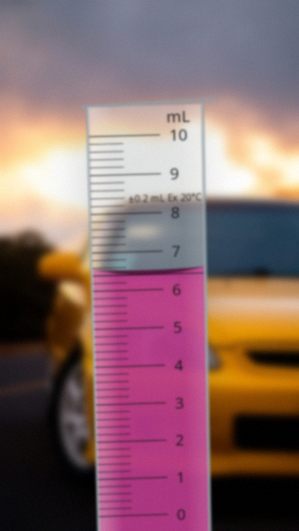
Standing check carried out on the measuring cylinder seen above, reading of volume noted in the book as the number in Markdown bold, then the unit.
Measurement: **6.4** mL
